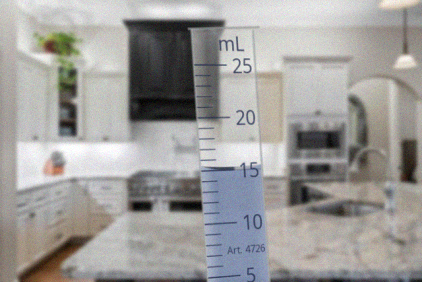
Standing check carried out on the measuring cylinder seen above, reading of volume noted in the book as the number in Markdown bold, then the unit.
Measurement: **15** mL
